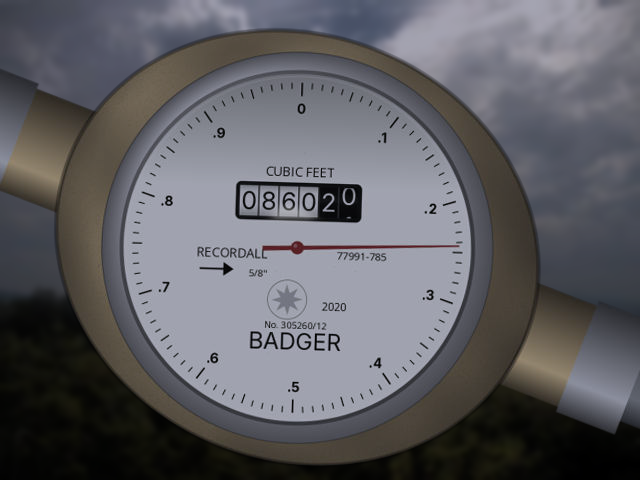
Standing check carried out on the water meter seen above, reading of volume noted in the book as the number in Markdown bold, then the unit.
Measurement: **86020.24** ft³
